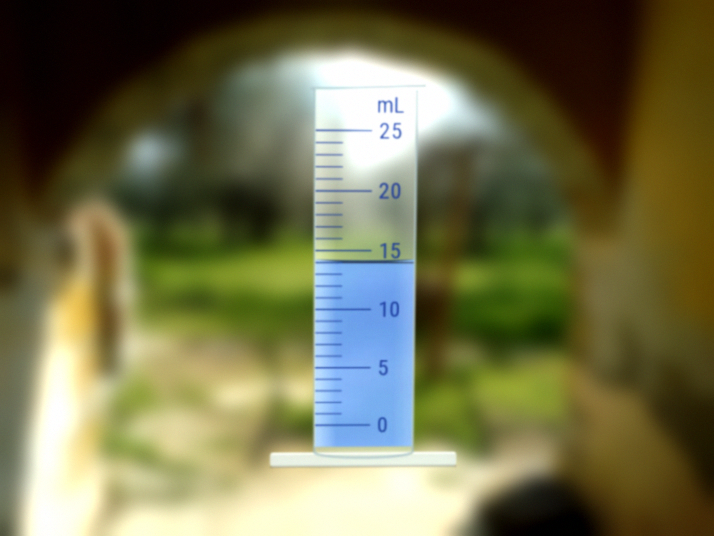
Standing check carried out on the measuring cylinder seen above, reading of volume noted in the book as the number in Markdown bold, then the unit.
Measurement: **14** mL
